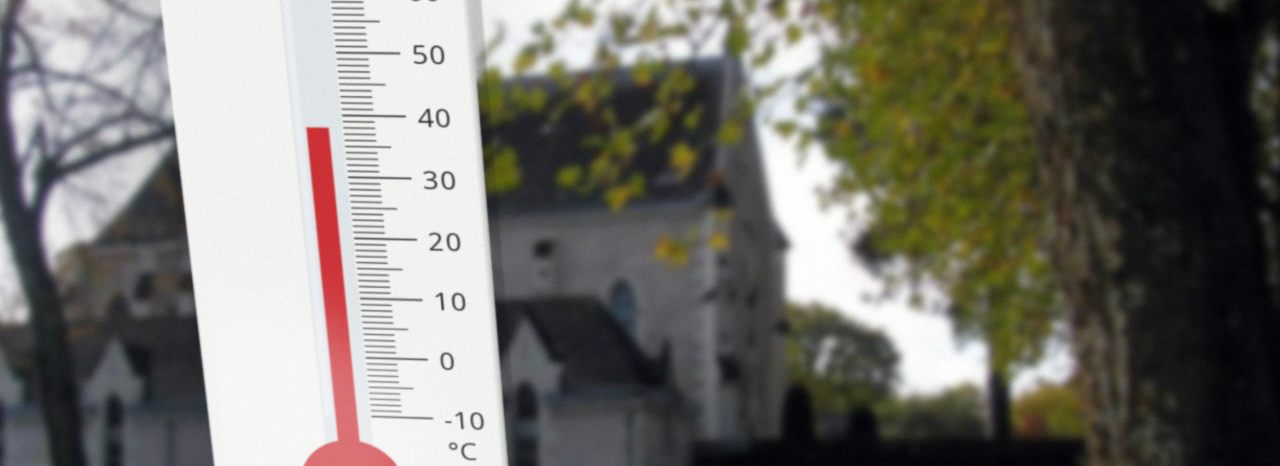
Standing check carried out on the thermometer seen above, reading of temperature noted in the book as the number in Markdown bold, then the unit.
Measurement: **38** °C
